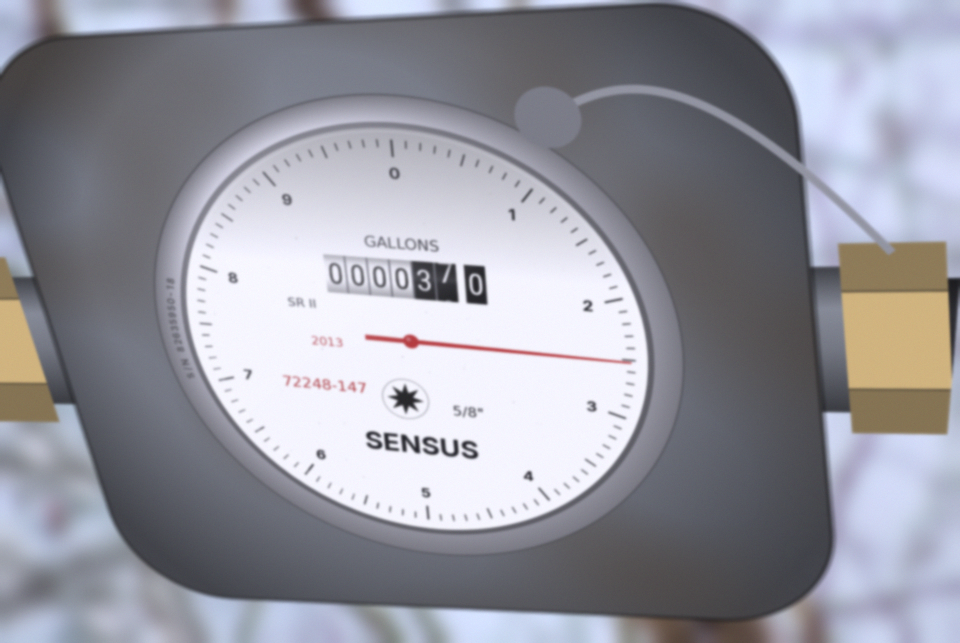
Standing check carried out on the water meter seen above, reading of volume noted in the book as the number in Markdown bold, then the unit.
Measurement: **372.5** gal
